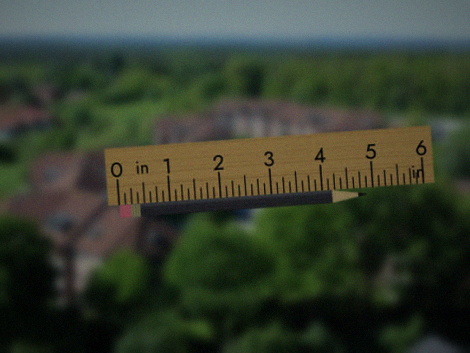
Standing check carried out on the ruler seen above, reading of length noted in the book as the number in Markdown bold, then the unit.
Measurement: **4.875** in
